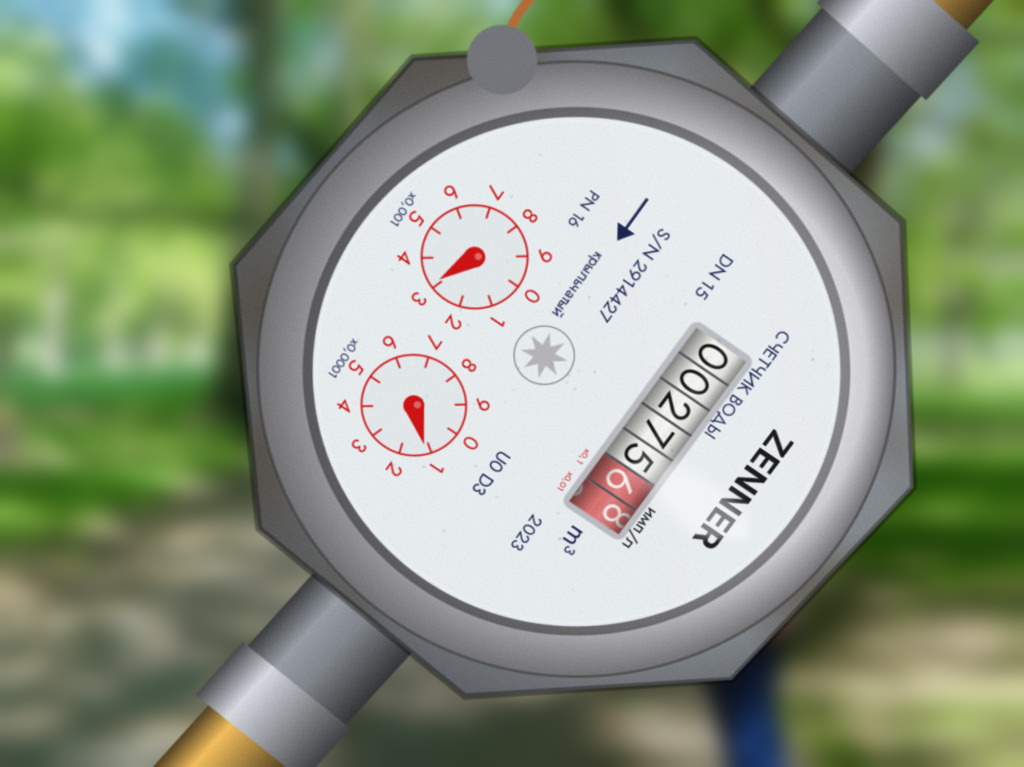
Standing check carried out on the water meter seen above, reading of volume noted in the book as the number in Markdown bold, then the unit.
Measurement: **275.6831** m³
